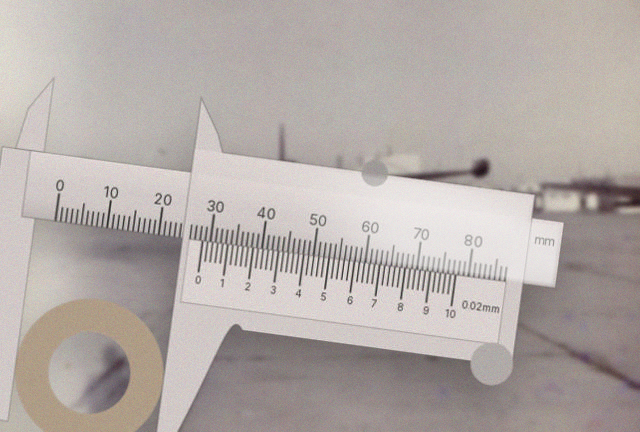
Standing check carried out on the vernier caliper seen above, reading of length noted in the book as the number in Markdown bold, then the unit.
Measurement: **28.5** mm
